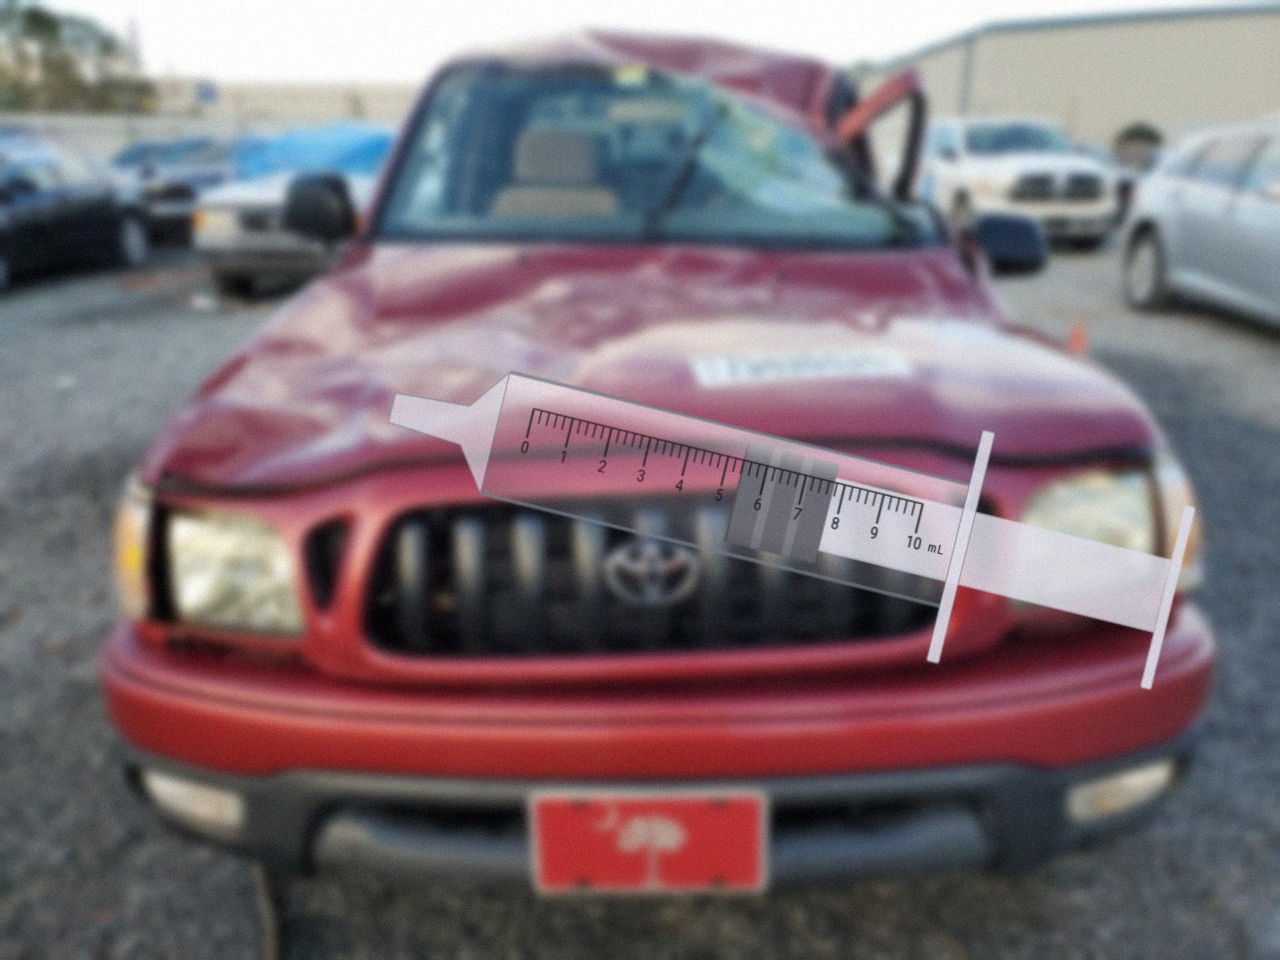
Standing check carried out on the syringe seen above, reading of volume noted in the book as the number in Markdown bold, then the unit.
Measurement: **5.4** mL
